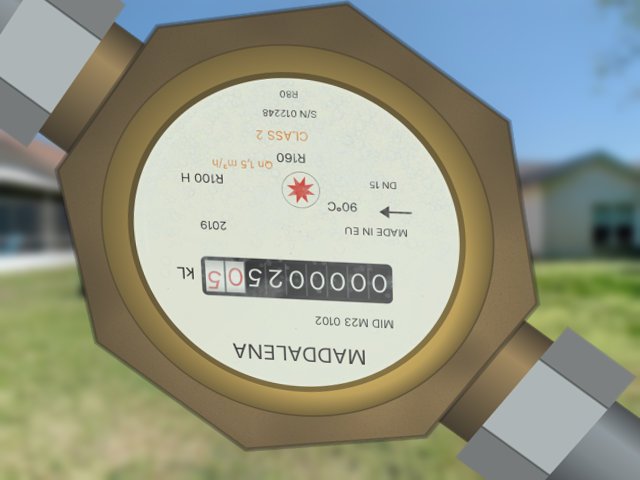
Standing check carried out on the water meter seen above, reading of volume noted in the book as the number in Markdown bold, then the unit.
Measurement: **25.05** kL
